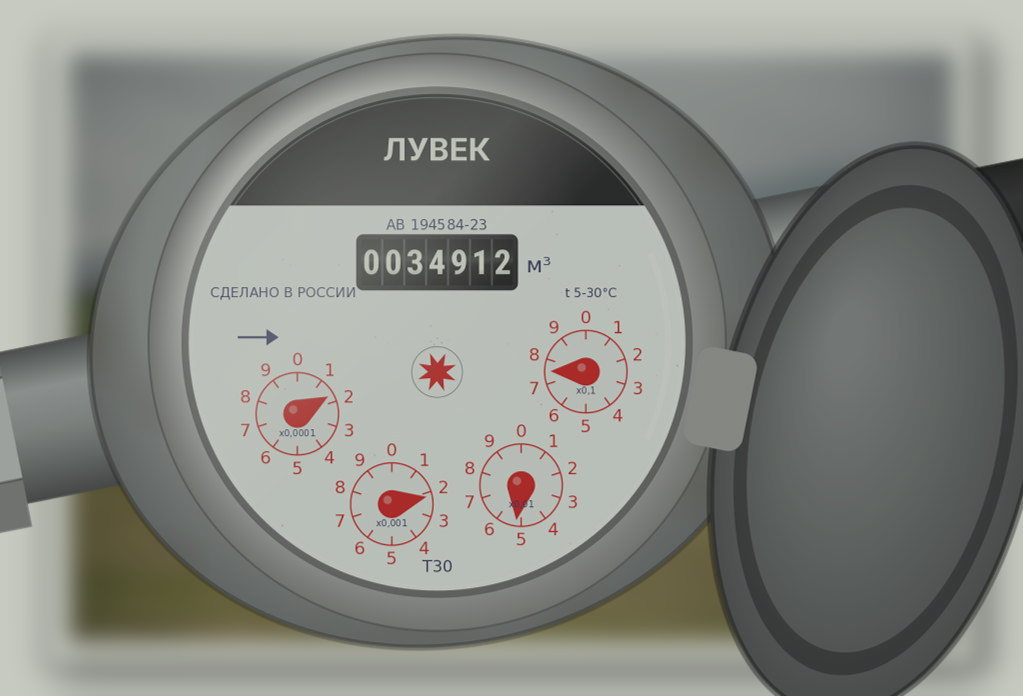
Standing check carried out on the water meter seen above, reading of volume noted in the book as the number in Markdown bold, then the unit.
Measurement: **34912.7521** m³
